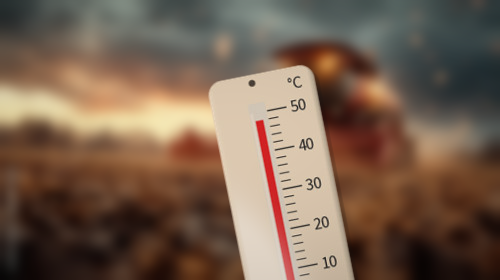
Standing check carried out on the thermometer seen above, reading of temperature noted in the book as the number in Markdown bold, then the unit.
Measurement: **48** °C
